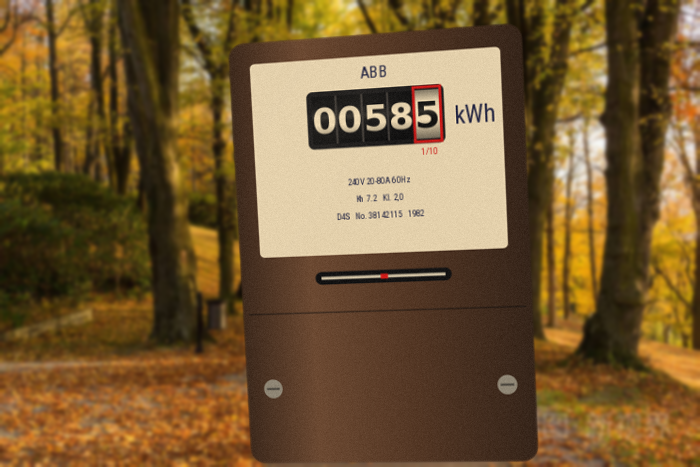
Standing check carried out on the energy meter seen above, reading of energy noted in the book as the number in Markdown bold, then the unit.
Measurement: **58.5** kWh
